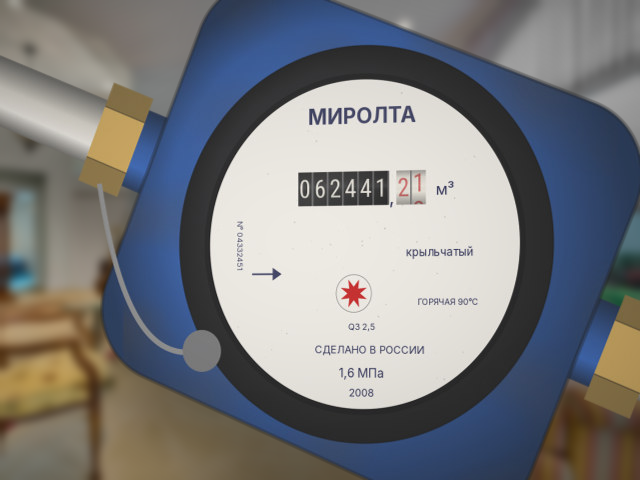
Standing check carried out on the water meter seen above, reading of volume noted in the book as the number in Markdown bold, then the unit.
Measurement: **62441.21** m³
